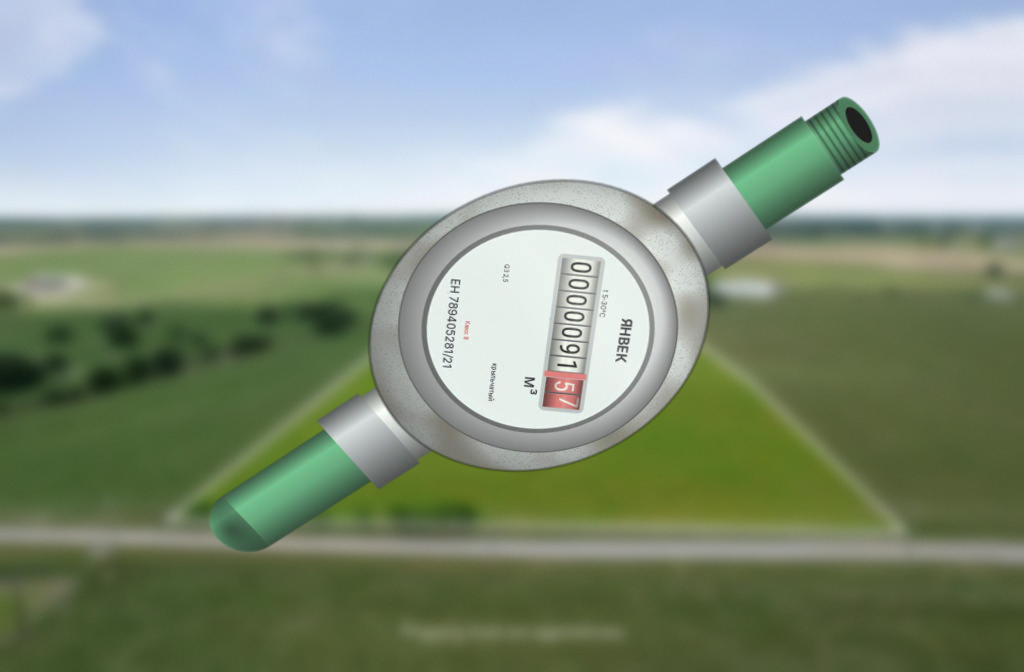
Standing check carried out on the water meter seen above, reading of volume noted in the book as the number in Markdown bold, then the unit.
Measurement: **91.57** m³
